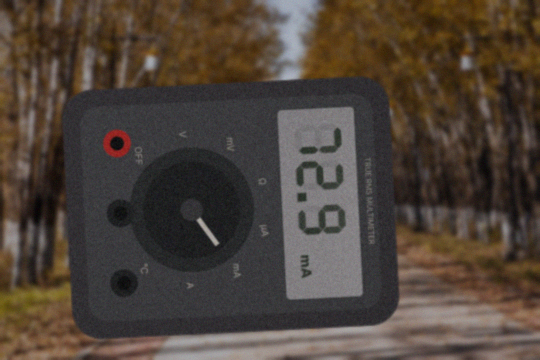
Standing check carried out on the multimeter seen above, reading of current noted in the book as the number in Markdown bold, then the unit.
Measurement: **72.9** mA
